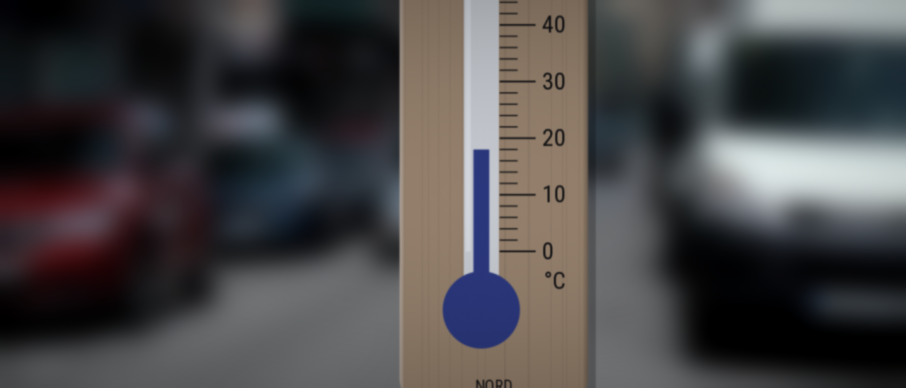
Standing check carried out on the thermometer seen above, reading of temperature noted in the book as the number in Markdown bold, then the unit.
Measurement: **18** °C
